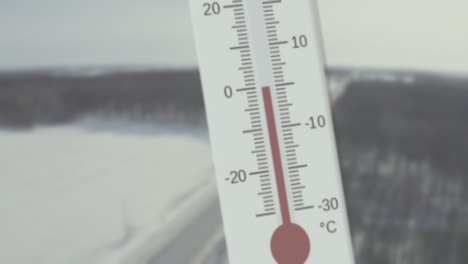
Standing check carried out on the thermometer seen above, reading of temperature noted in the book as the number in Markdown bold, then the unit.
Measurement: **0** °C
